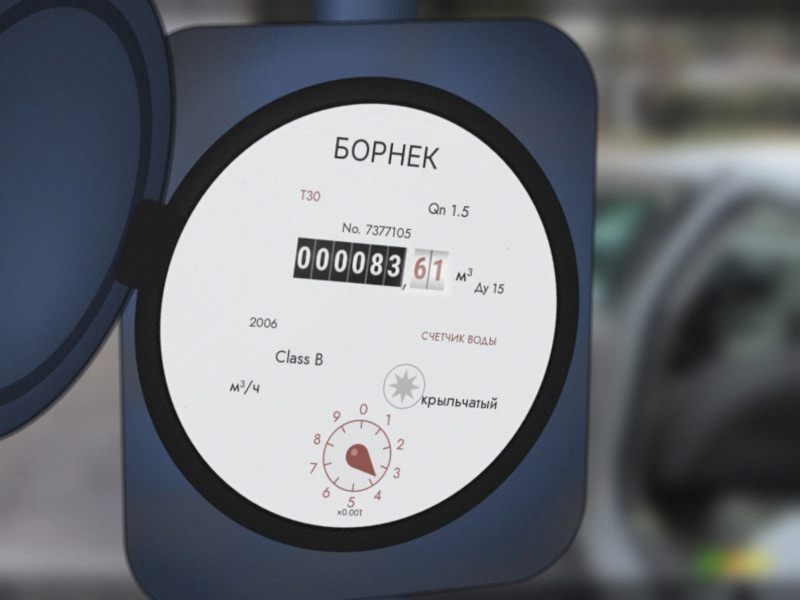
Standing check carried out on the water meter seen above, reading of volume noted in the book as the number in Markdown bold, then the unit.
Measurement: **83.613** m³
